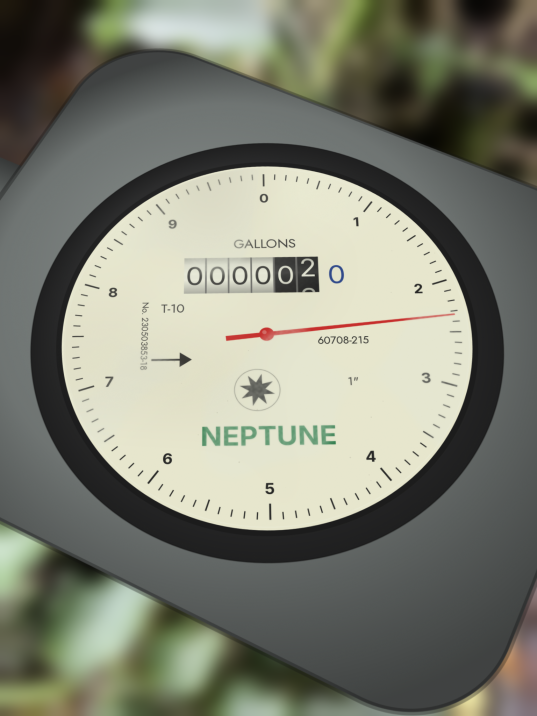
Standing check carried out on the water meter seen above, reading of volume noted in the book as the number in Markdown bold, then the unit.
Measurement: **22.3** gal
